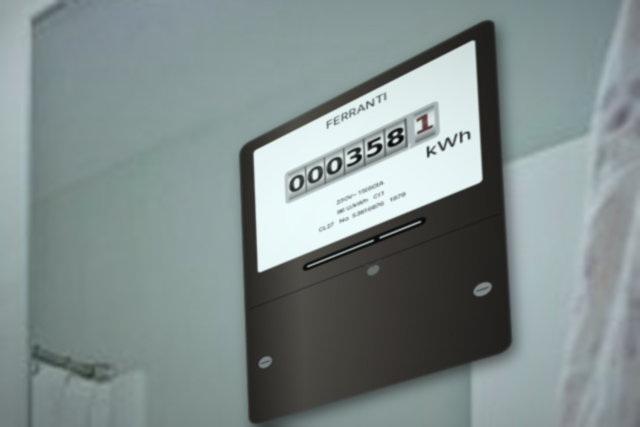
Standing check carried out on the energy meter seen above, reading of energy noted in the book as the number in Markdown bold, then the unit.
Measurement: **358.1** kWh
